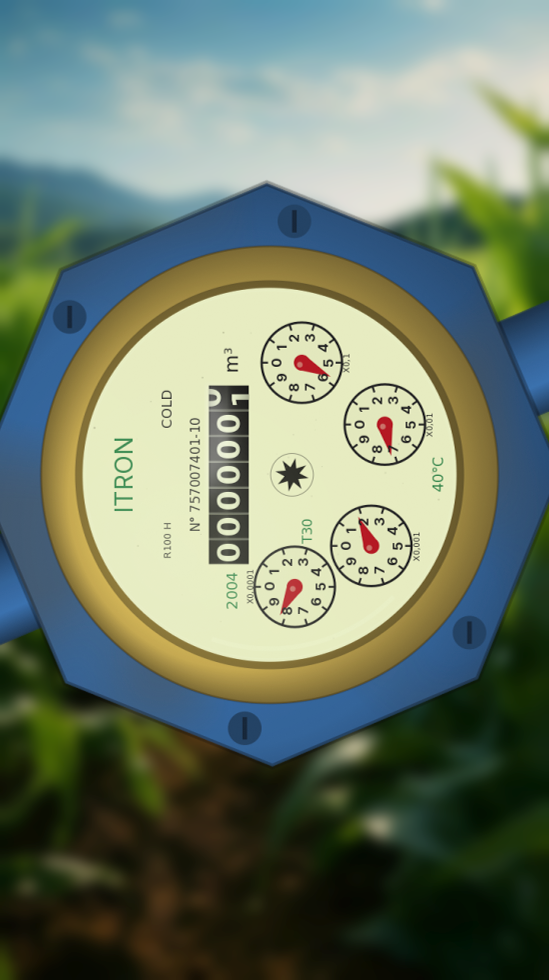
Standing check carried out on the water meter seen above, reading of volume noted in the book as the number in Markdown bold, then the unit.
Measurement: **0.5718** m³
